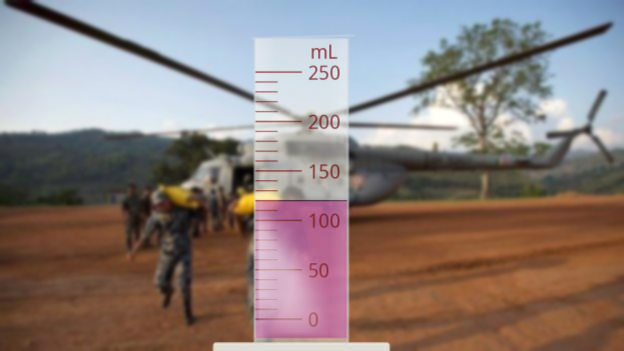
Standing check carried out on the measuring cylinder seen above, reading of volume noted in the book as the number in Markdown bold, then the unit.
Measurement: **120** mL
